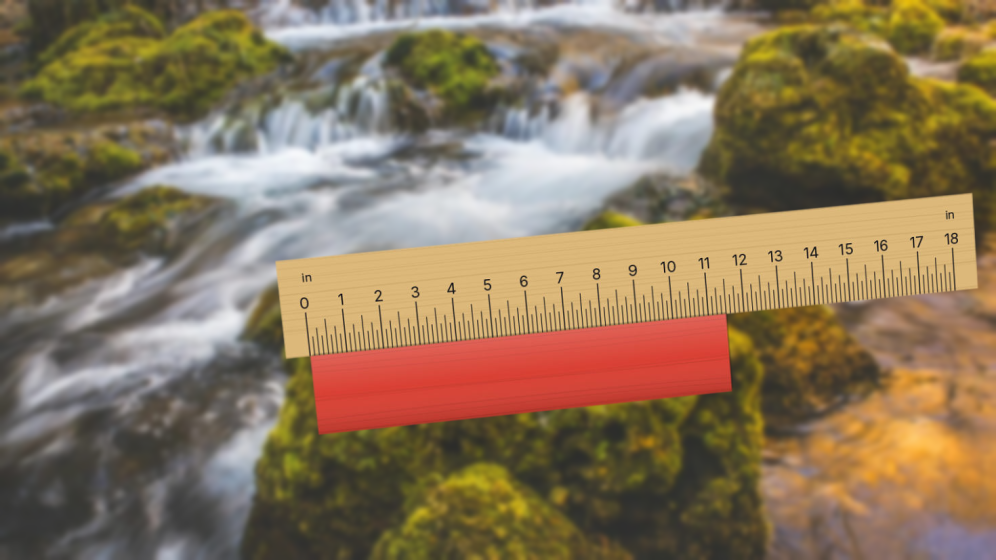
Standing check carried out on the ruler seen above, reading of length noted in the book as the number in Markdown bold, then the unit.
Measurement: **11.5** in
